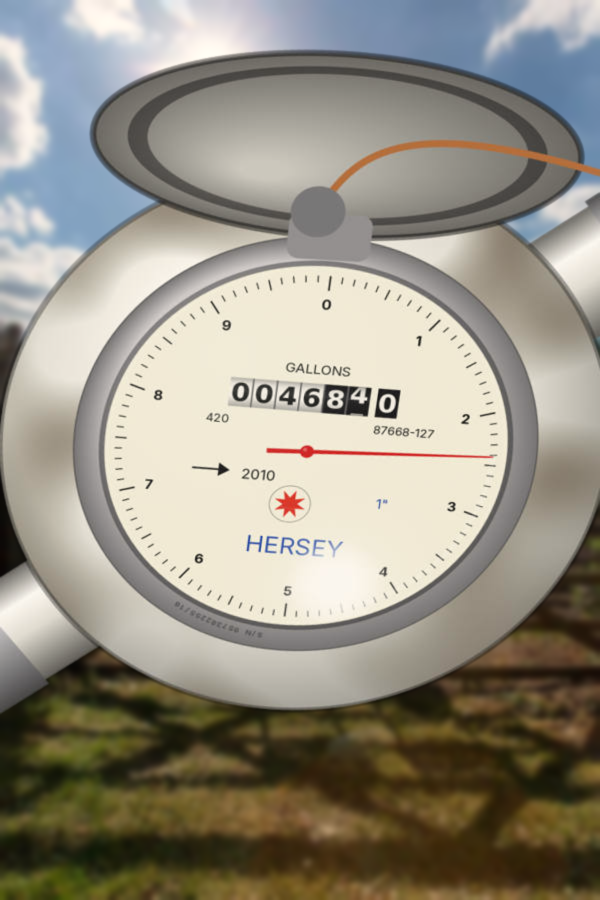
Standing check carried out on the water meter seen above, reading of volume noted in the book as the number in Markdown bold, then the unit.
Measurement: **46842.4** gal
